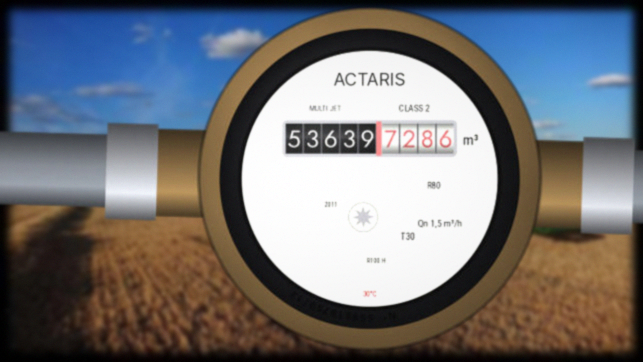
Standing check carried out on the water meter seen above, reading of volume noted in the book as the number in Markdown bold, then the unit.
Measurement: **53639.7286** m³
